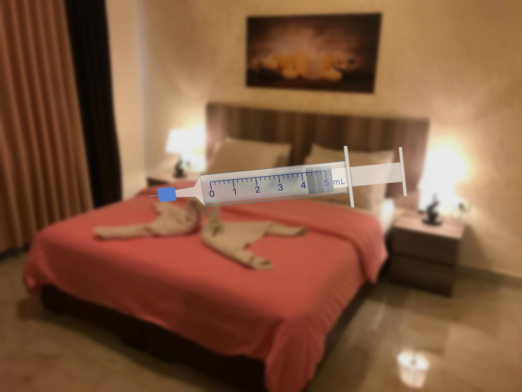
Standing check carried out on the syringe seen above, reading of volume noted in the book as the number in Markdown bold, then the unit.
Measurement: **4.2** mL
